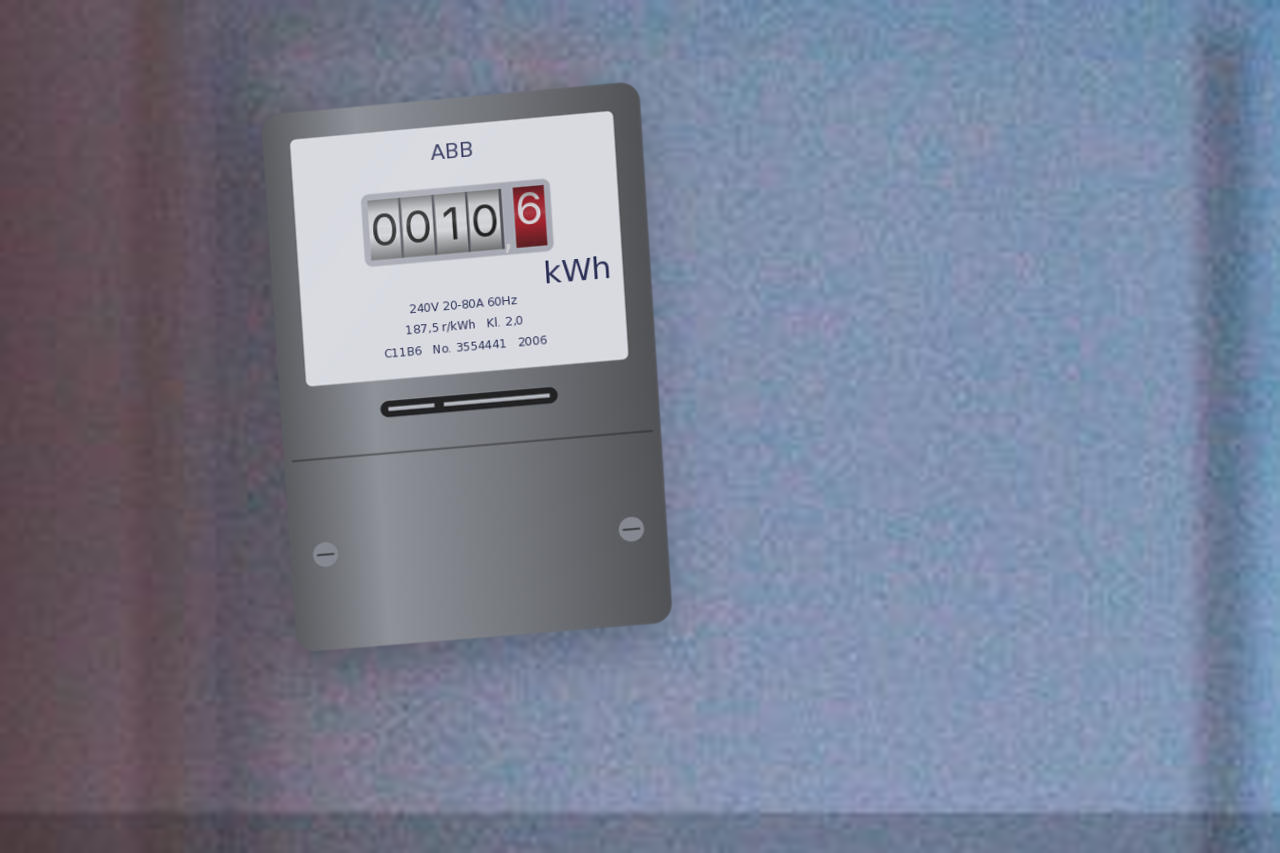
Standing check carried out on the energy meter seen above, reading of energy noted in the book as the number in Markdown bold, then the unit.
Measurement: **10.6** kWh
